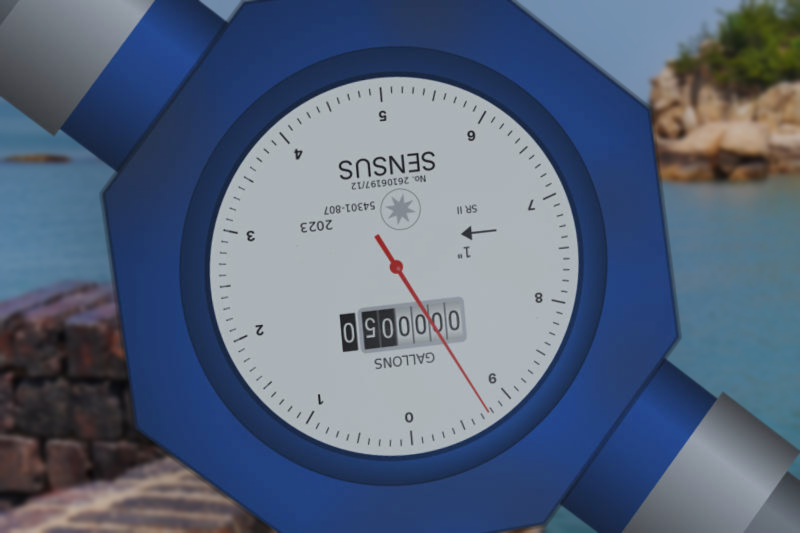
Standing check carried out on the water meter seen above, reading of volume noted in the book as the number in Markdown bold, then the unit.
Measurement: **49.2** gal
